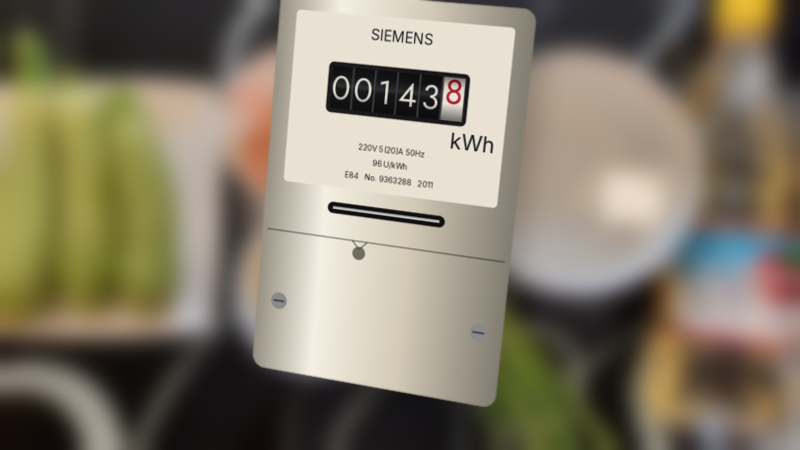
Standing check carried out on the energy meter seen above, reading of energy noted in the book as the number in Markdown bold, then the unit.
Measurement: **143.8** kWh
